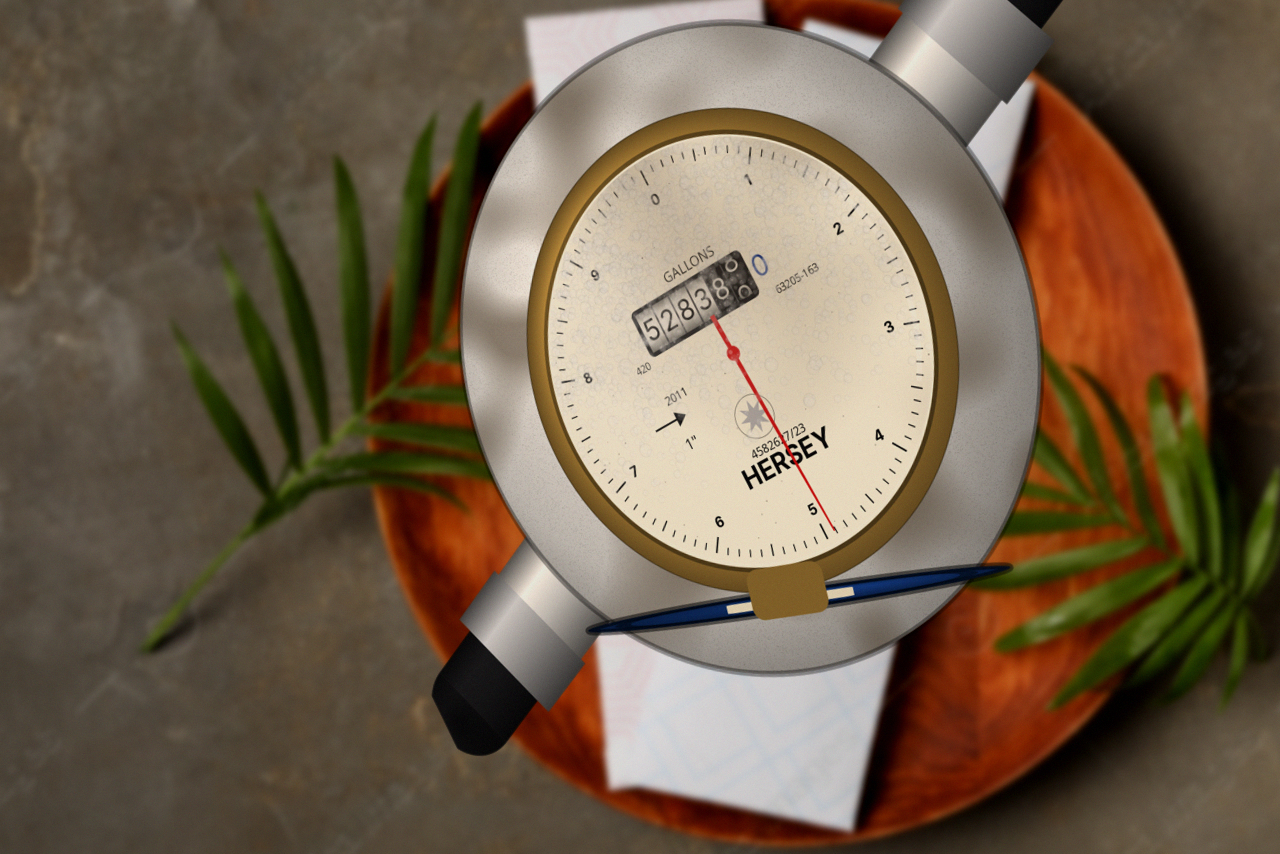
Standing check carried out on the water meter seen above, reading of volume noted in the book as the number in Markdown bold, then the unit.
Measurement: **5283884.9** gal
